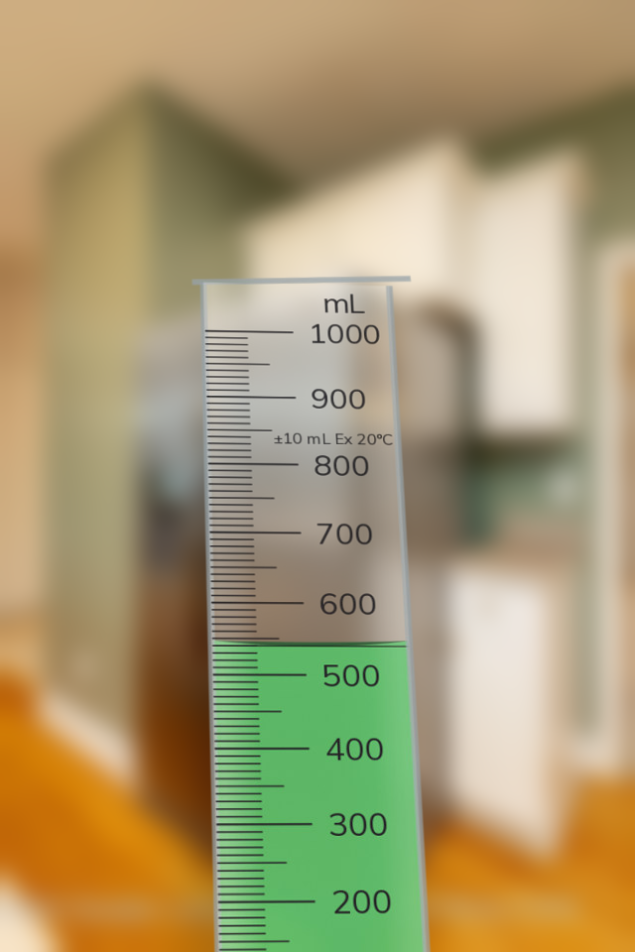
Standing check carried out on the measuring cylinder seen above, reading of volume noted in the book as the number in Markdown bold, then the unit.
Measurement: **540** mL
